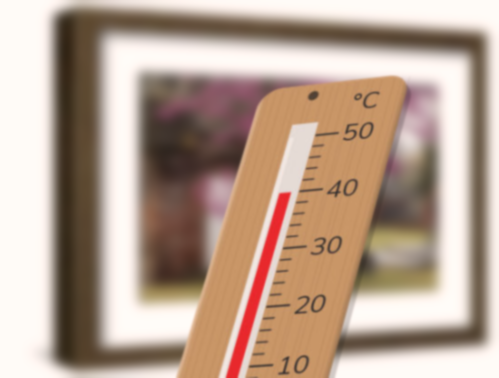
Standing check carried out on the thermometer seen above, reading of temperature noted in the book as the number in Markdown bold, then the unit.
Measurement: **40** °C
